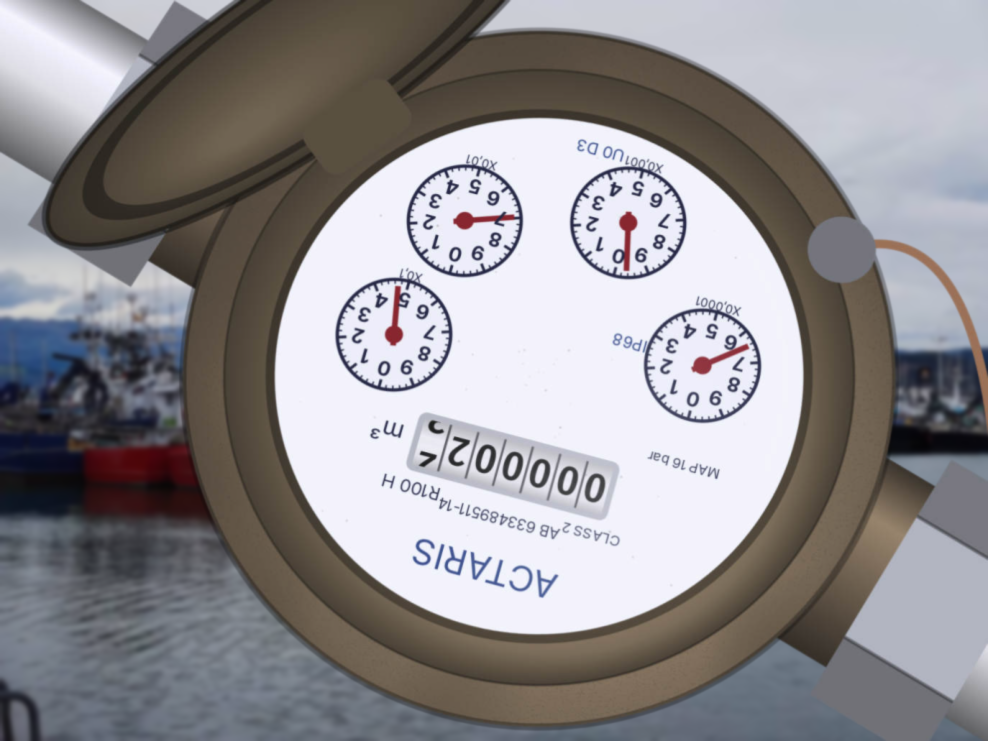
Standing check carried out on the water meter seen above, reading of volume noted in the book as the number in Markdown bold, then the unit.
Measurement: **22.4696** m³
